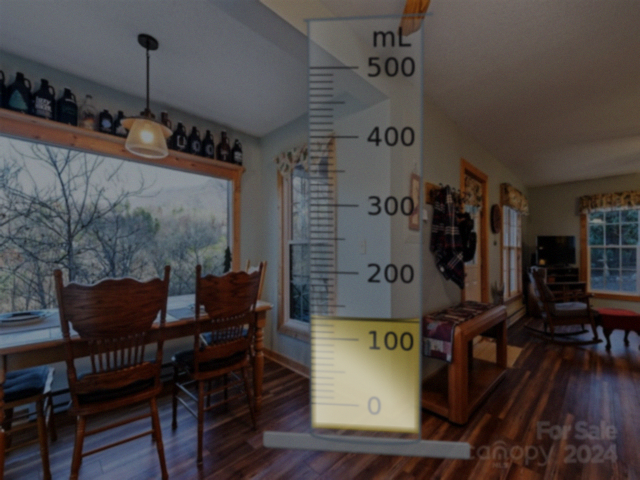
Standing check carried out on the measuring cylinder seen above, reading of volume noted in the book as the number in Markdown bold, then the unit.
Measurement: **130** mL
